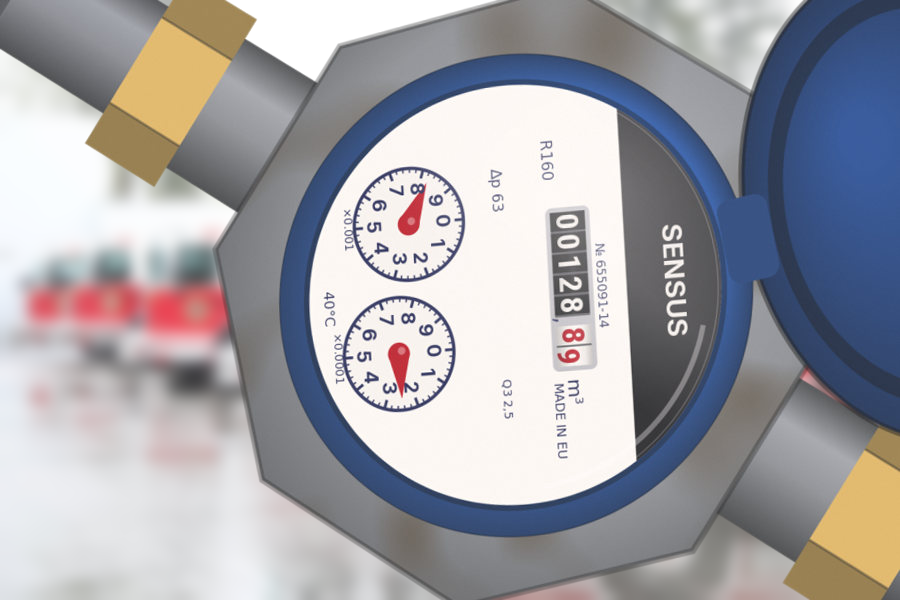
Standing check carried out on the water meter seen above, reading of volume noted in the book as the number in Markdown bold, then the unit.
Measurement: **128.8882** m³
